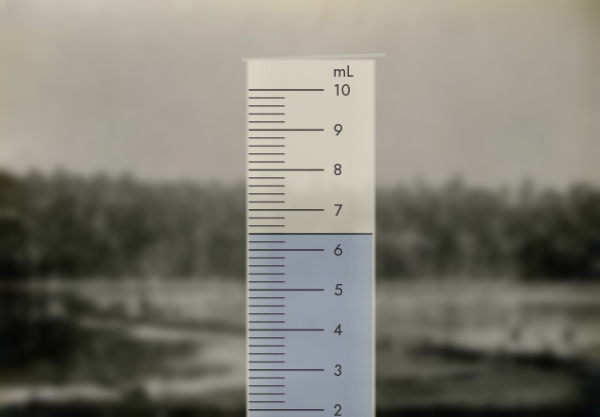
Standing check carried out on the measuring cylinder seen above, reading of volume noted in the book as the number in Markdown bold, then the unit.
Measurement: **6.4** mL
